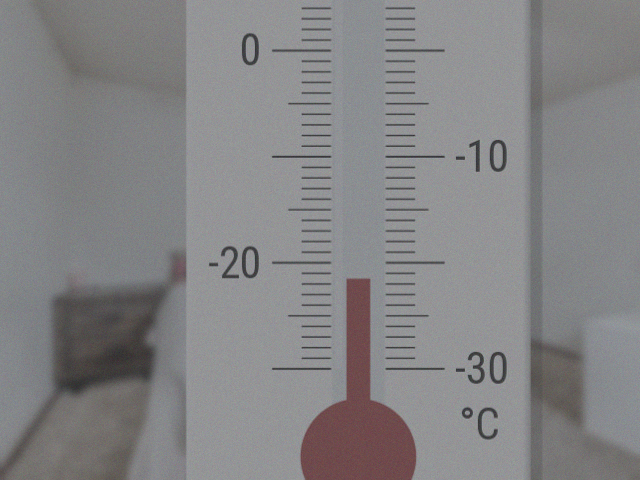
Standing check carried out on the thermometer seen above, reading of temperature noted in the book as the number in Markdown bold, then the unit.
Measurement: **-21.5** °C
